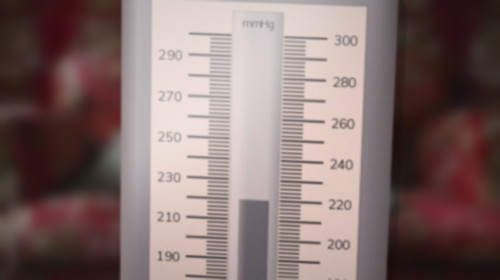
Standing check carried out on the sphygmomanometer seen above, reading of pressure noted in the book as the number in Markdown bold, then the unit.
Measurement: **220** mmHg
